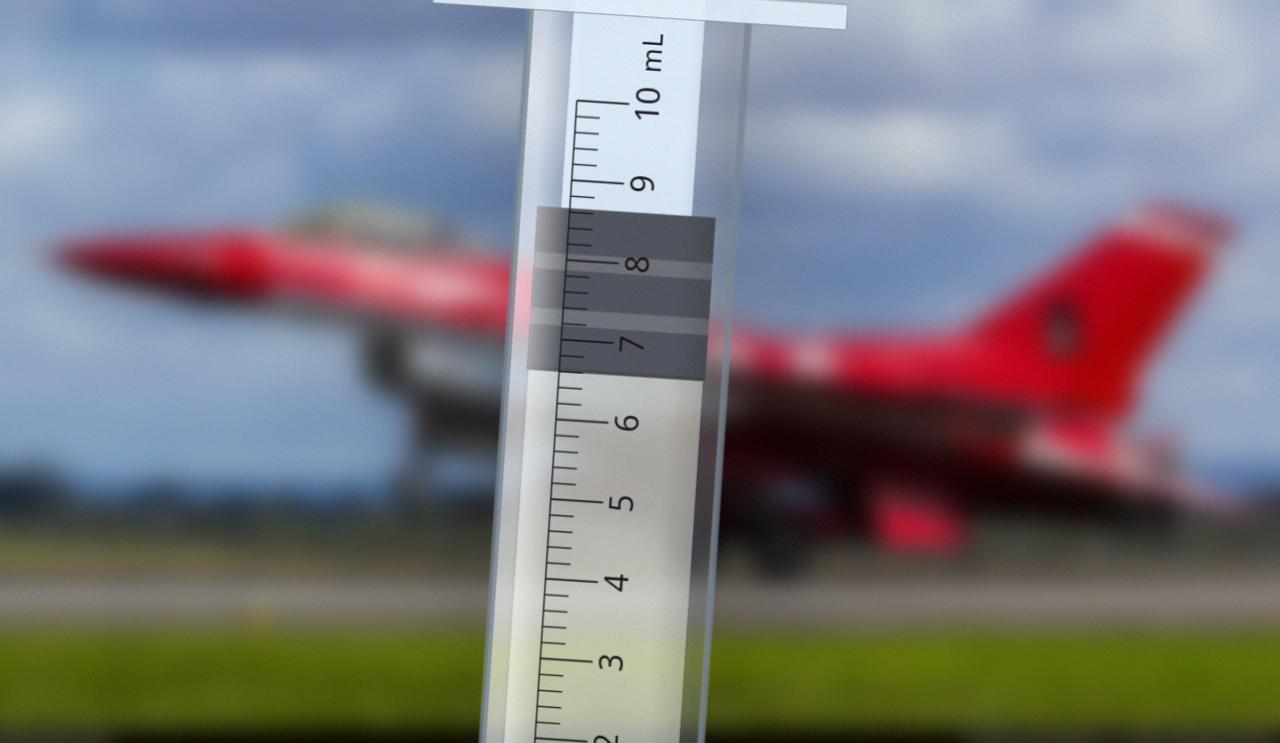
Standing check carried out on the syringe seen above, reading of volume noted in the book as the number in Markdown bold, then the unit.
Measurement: **6.6** mL
